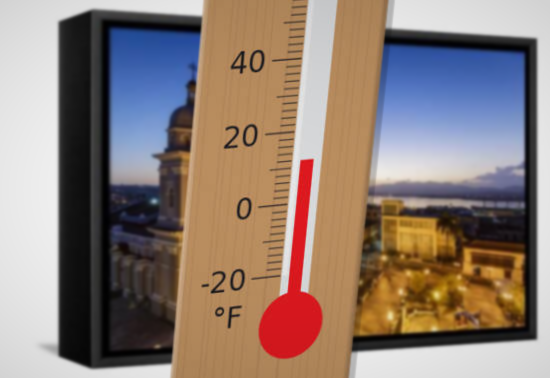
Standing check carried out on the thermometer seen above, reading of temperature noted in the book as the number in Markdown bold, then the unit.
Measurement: **12** °F
